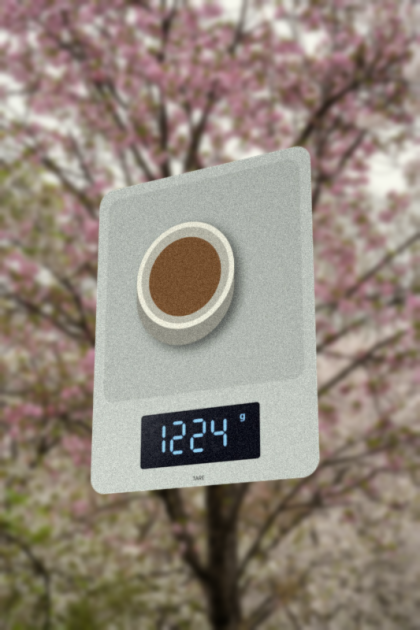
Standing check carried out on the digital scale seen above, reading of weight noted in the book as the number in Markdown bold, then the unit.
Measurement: **1224** g
